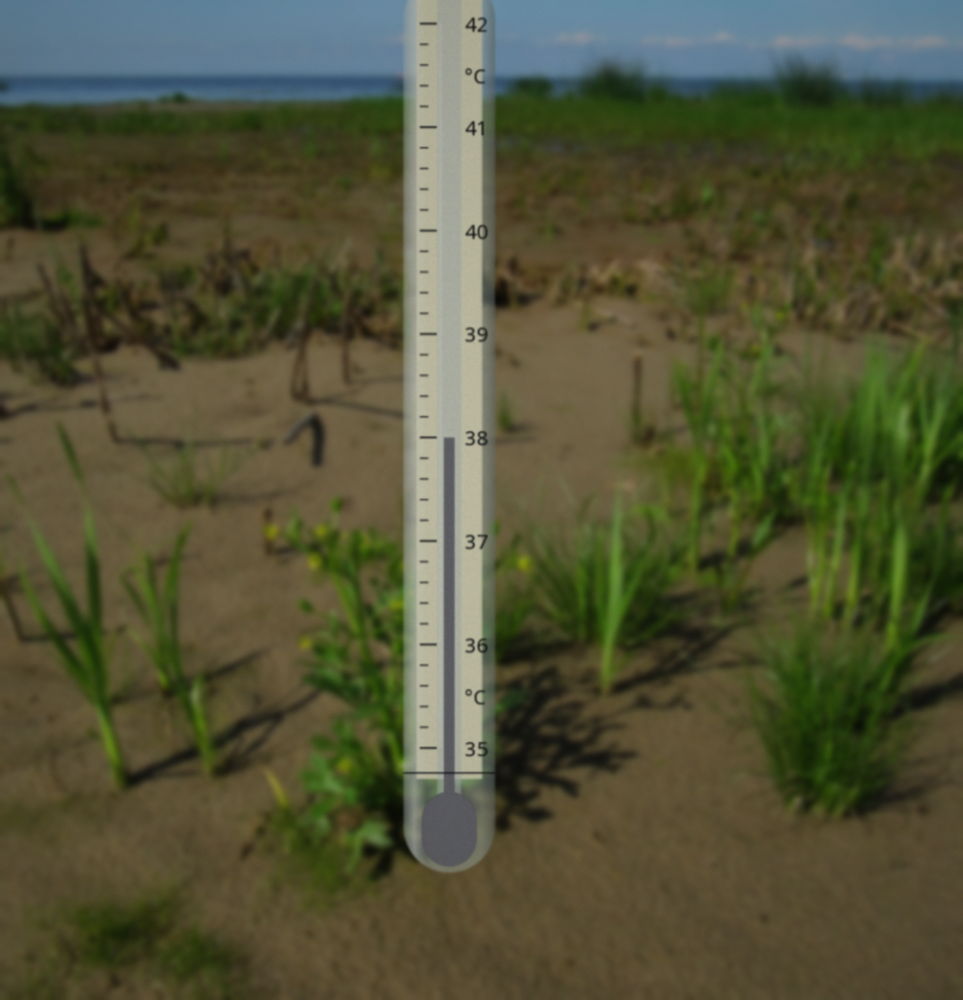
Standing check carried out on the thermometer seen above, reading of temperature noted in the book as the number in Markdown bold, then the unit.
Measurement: **38** °C
